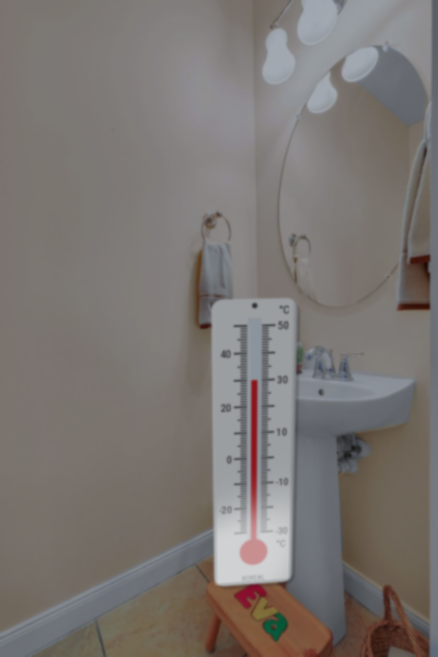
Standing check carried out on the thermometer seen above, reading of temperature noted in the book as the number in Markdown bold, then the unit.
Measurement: **30** °C
